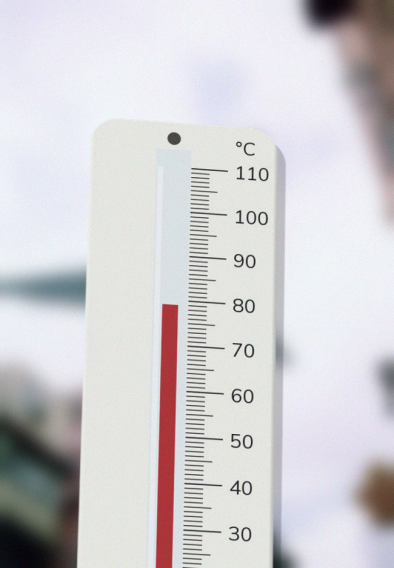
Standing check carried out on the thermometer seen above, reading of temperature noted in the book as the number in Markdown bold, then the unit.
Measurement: **79** °C
